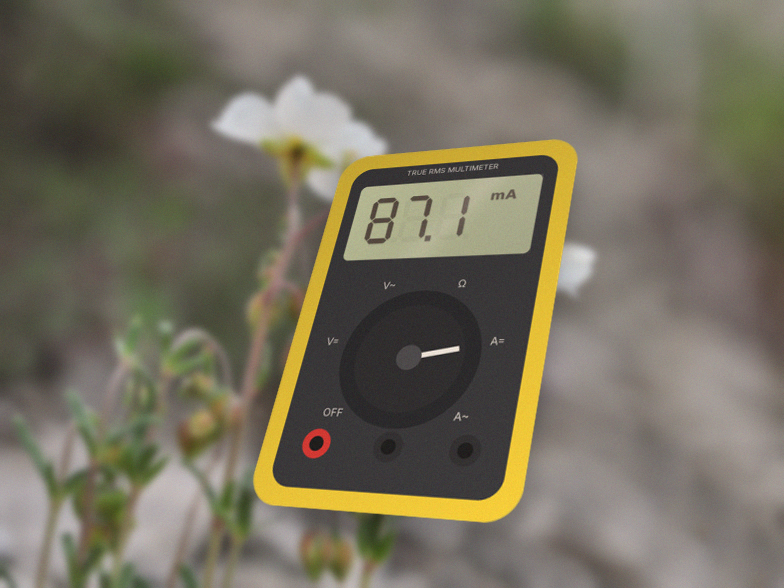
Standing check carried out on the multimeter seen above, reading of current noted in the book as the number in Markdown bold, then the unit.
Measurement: **87.1** mA
